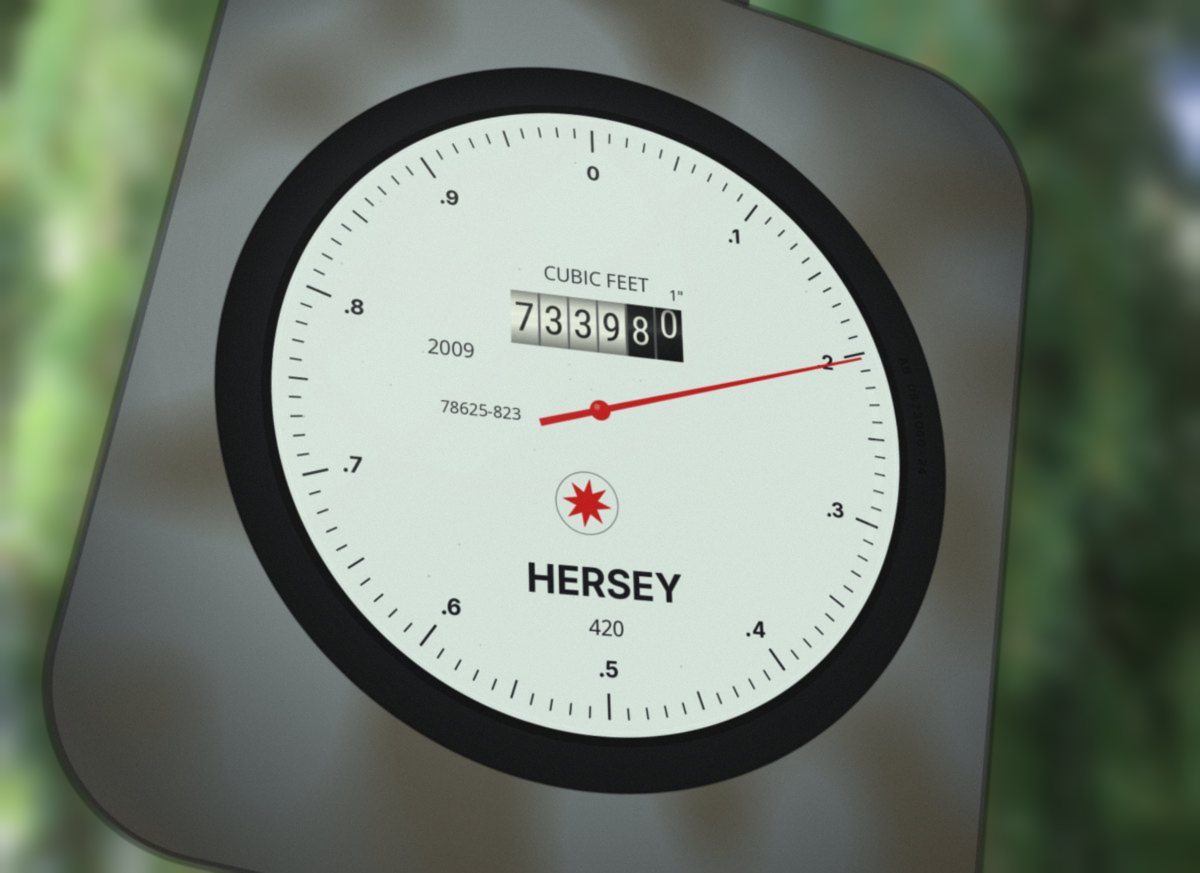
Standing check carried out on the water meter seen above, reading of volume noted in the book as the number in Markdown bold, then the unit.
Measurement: **733980.20** ft³
